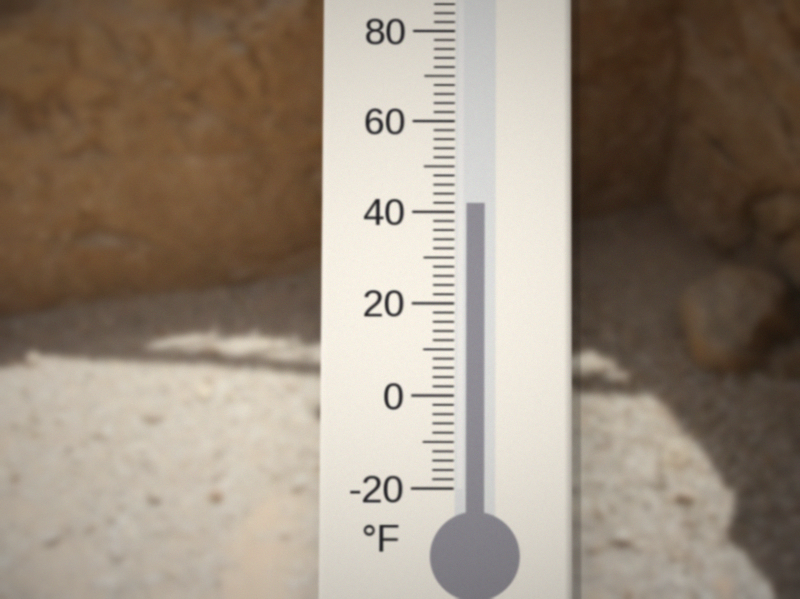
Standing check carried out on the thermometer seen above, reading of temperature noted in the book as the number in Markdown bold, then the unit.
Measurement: **42** °F
